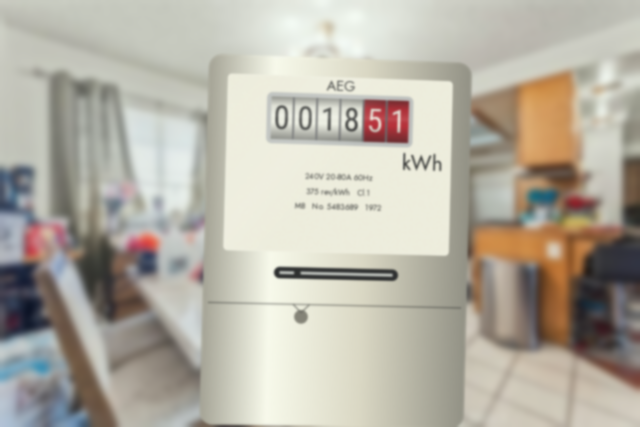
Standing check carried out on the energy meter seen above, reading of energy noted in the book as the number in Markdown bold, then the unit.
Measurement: **18.51** kWh
